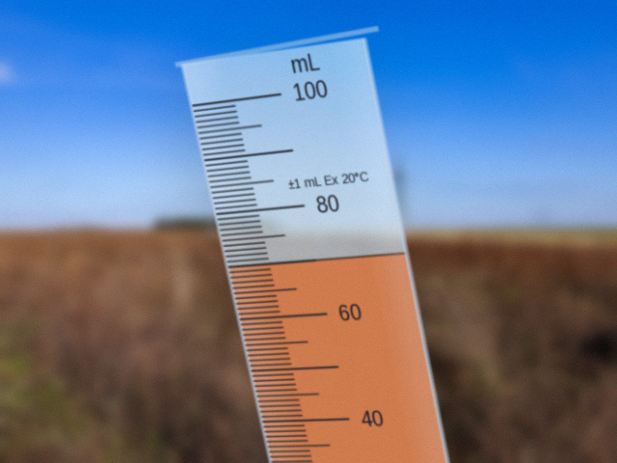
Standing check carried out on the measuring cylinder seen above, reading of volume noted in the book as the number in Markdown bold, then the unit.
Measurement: **70** mL
